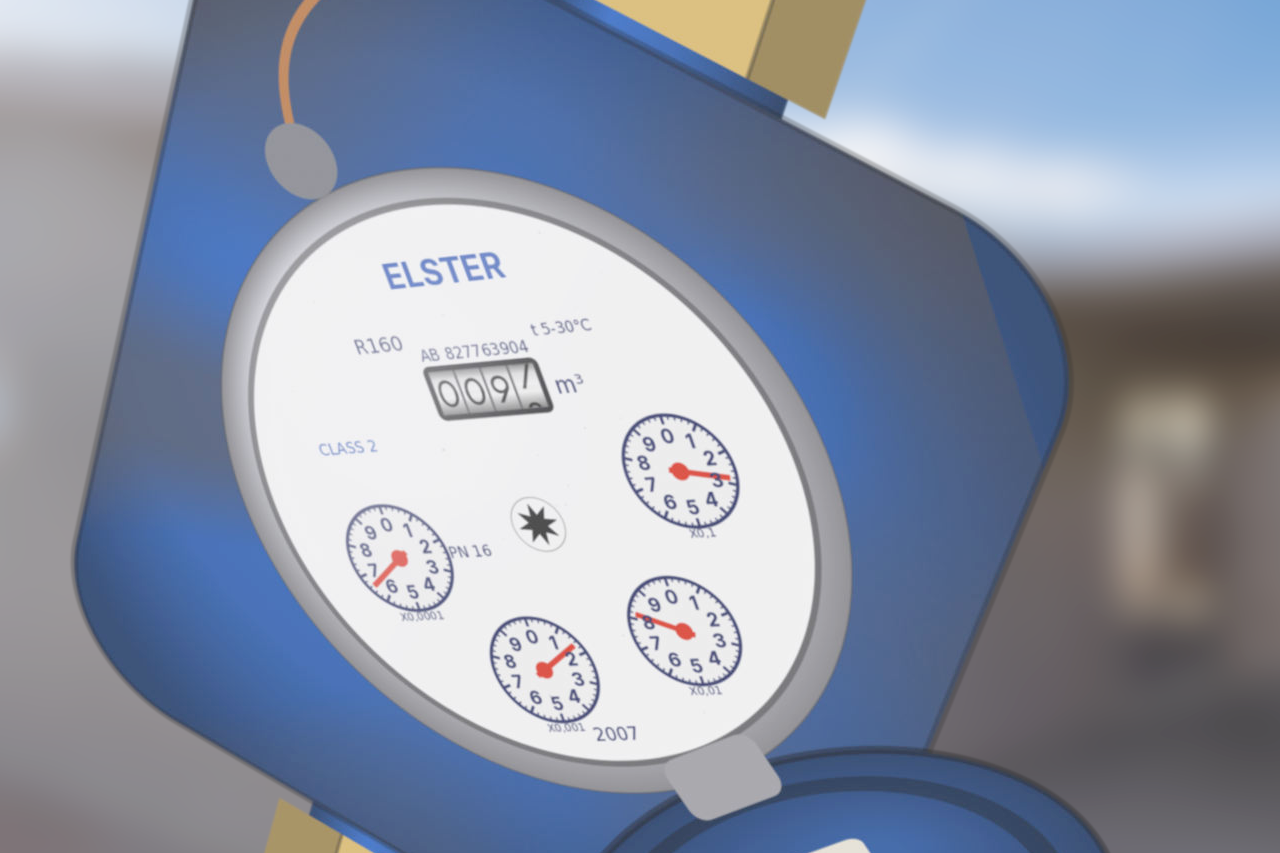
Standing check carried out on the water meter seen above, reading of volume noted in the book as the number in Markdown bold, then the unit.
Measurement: **97.2816** m³
